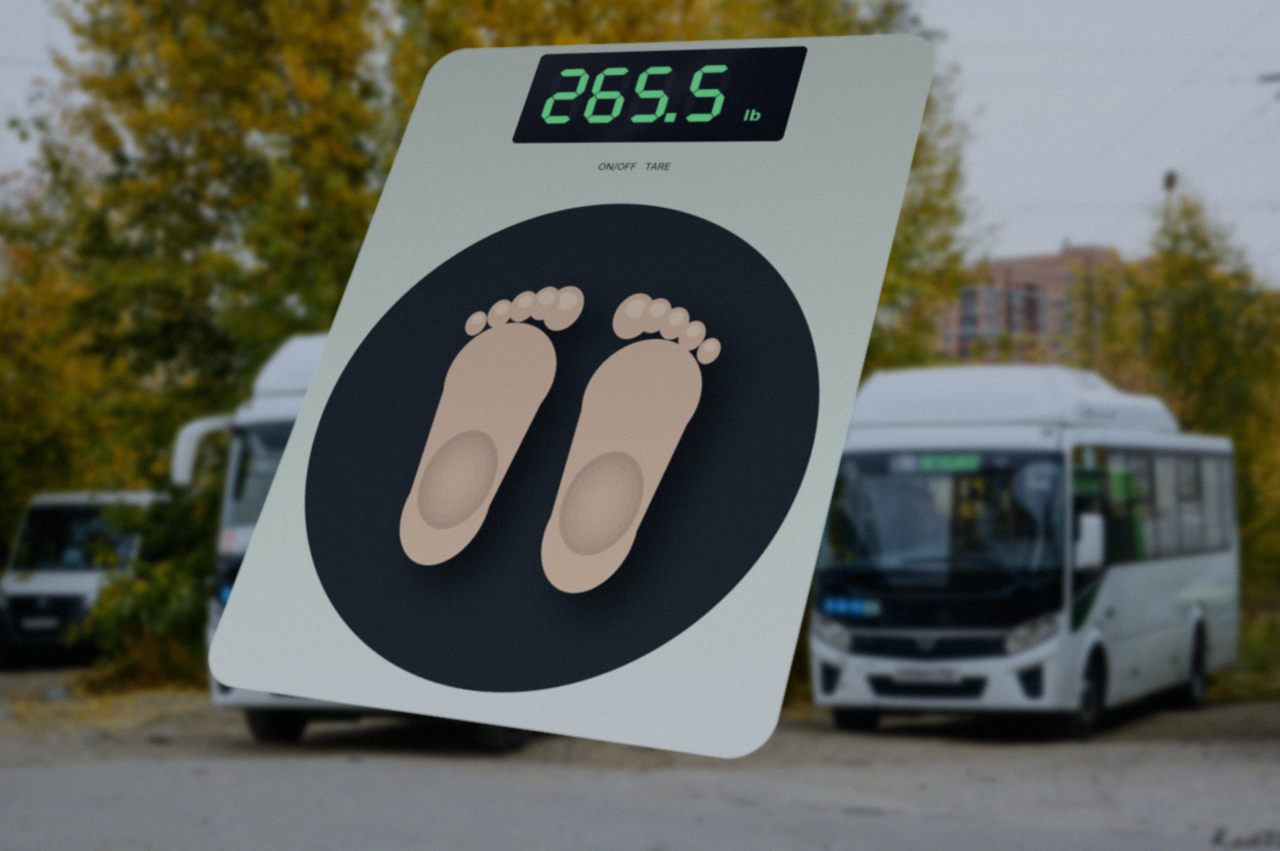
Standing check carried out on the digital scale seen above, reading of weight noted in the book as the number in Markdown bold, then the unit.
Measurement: **265.5** lb
